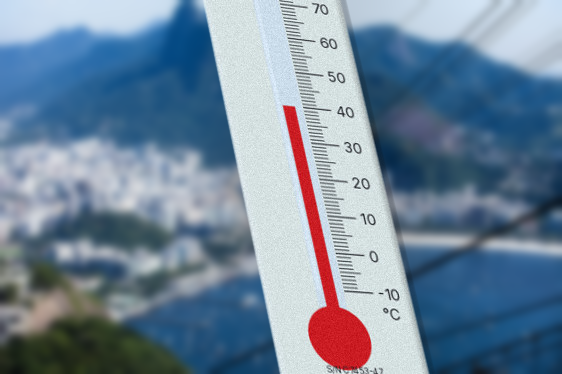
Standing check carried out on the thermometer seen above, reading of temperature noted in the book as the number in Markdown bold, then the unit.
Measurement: **40** °C
